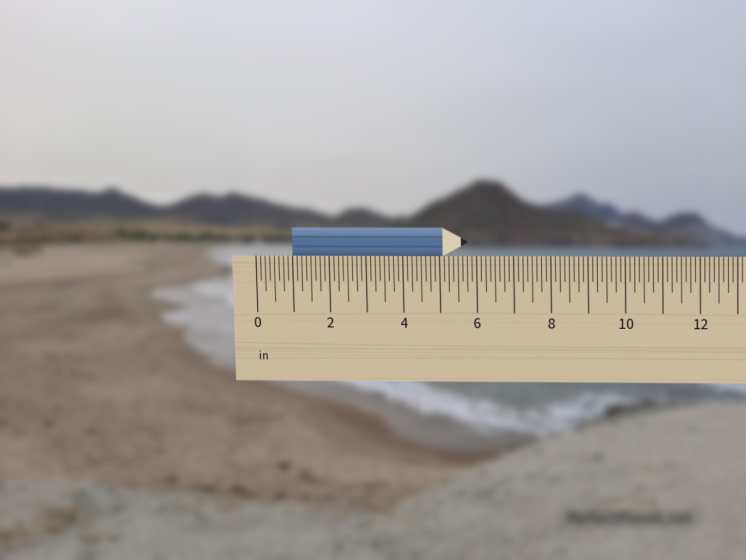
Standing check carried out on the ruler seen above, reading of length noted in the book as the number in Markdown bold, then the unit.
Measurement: **4.75** in
